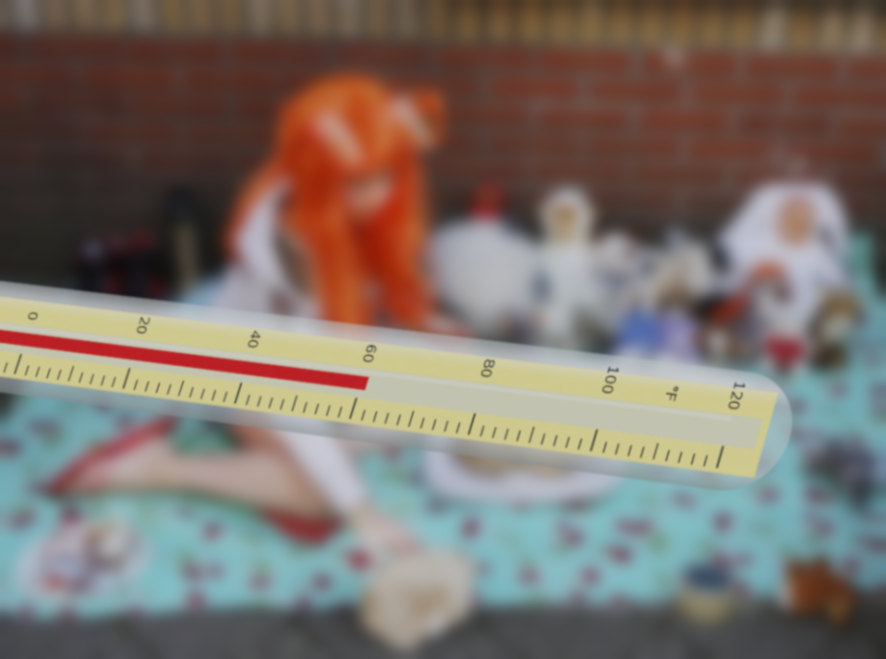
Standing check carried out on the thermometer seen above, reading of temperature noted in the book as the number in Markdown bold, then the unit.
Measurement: **61** °F
